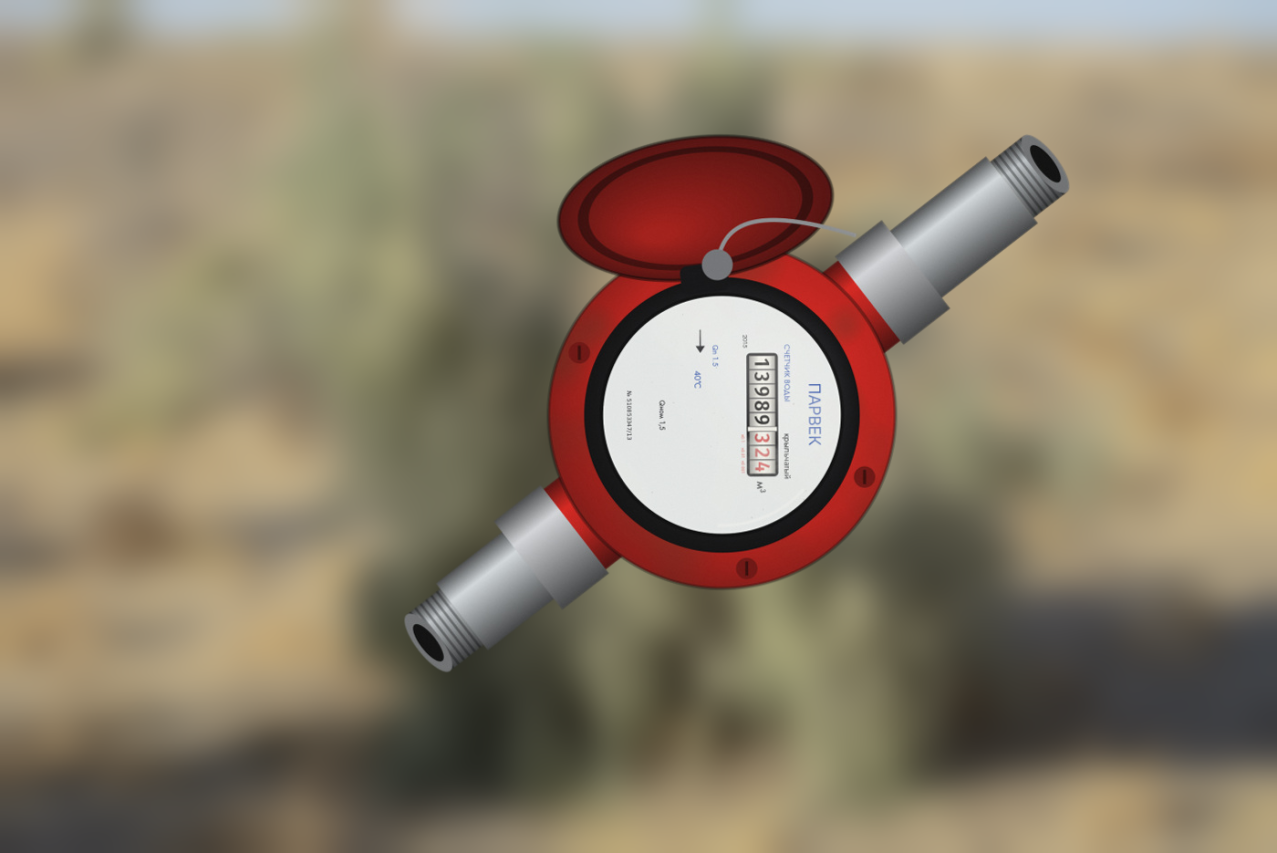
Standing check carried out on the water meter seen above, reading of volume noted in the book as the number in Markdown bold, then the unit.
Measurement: **13989.324** m³
